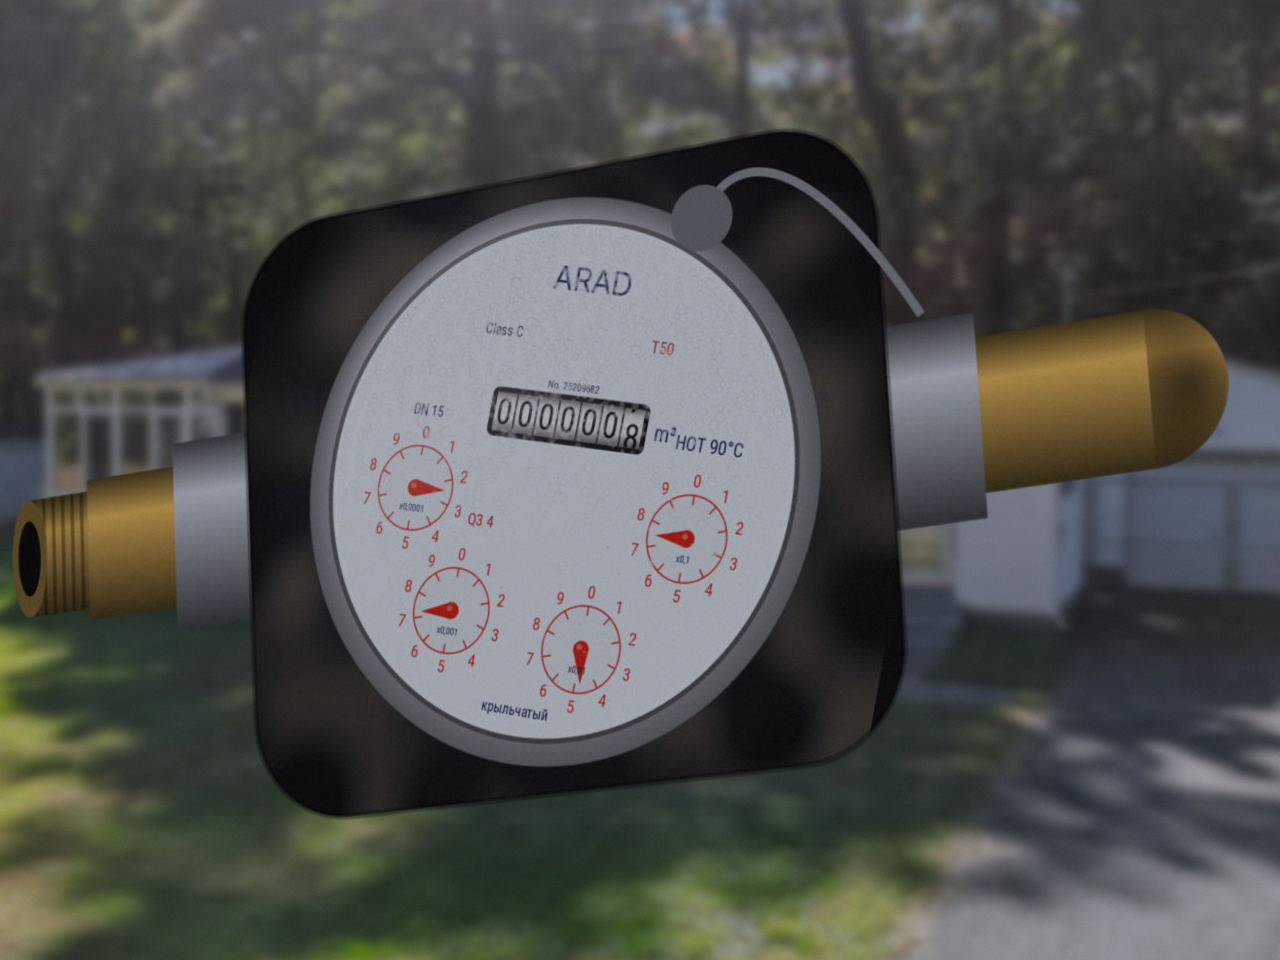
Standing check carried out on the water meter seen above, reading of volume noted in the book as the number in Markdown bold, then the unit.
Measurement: **7.7472** m³
